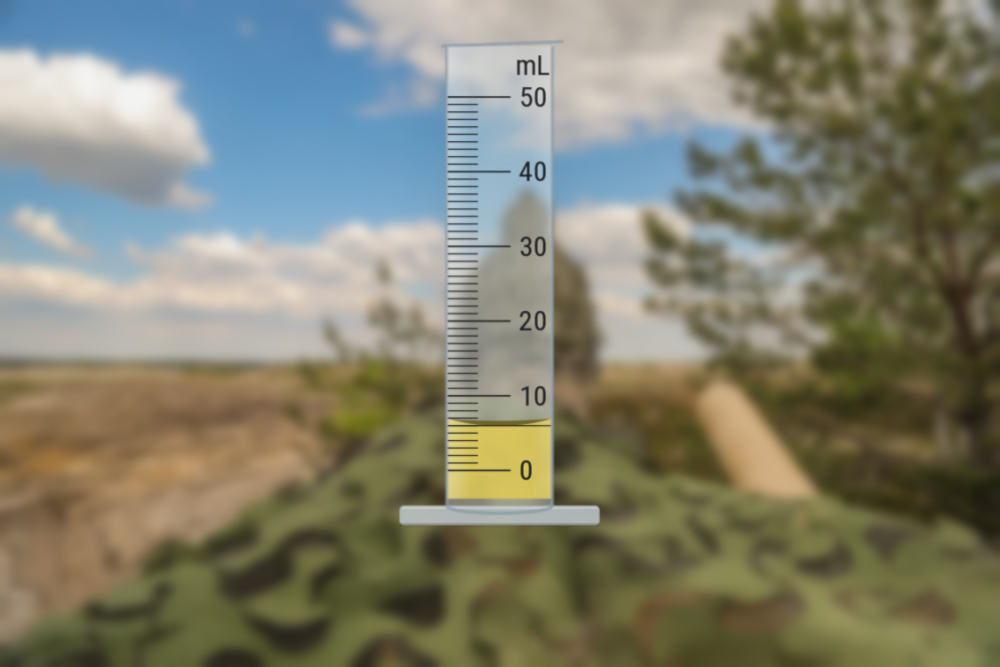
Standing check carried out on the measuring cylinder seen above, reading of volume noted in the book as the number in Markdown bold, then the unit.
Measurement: **6** mL
